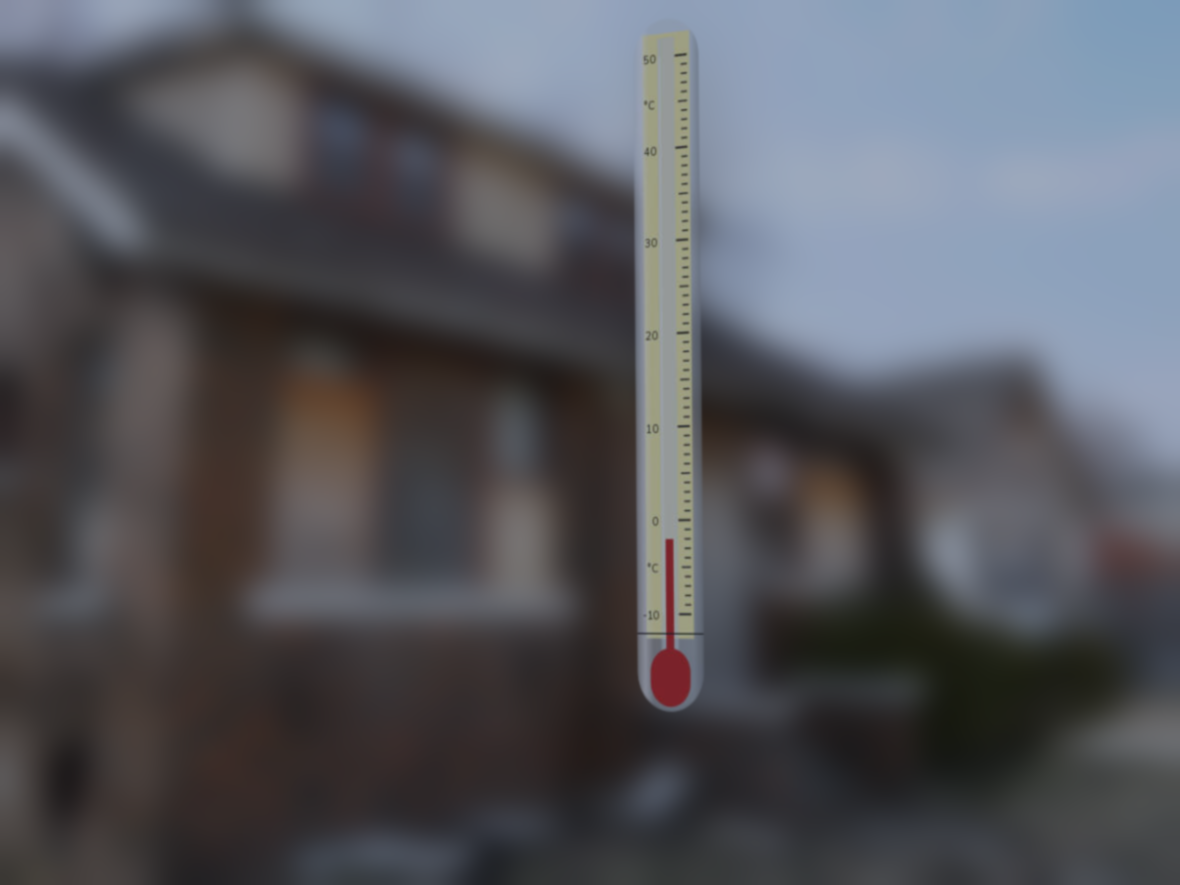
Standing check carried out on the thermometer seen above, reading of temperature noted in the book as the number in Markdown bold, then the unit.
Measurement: **-2** °C
